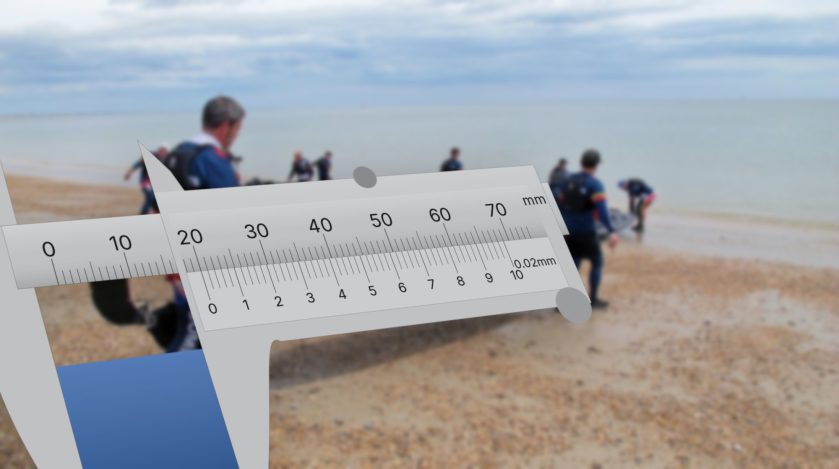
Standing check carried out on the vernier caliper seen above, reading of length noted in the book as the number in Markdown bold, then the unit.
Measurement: **20.0** mm
